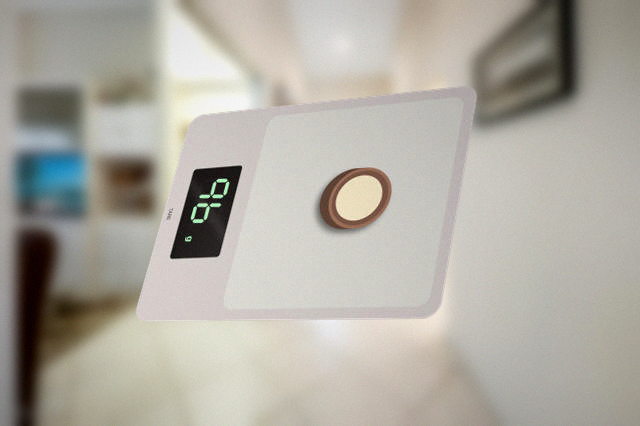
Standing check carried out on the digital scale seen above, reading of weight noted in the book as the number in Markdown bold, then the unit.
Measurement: **96** g
